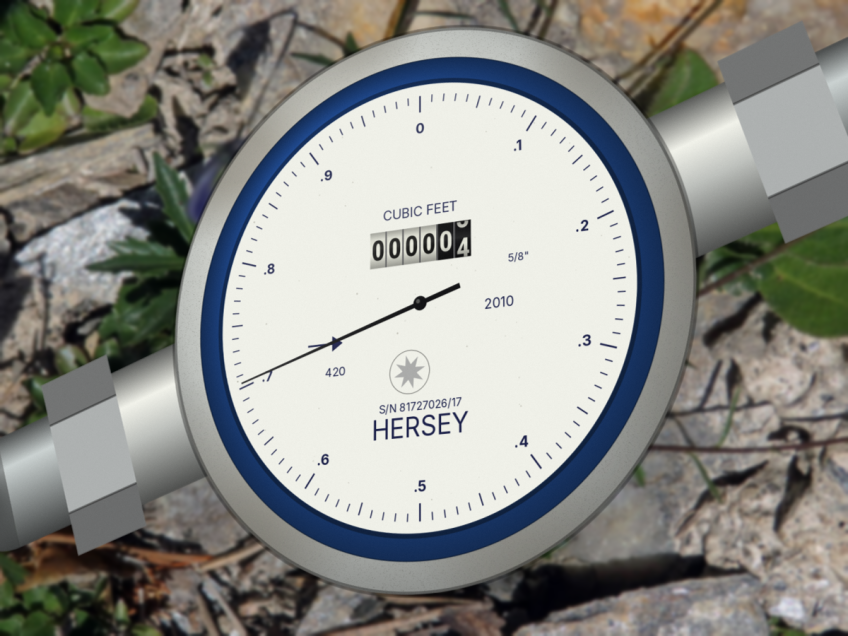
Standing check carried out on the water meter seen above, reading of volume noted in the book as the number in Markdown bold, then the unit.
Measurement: **3.70** ft³
